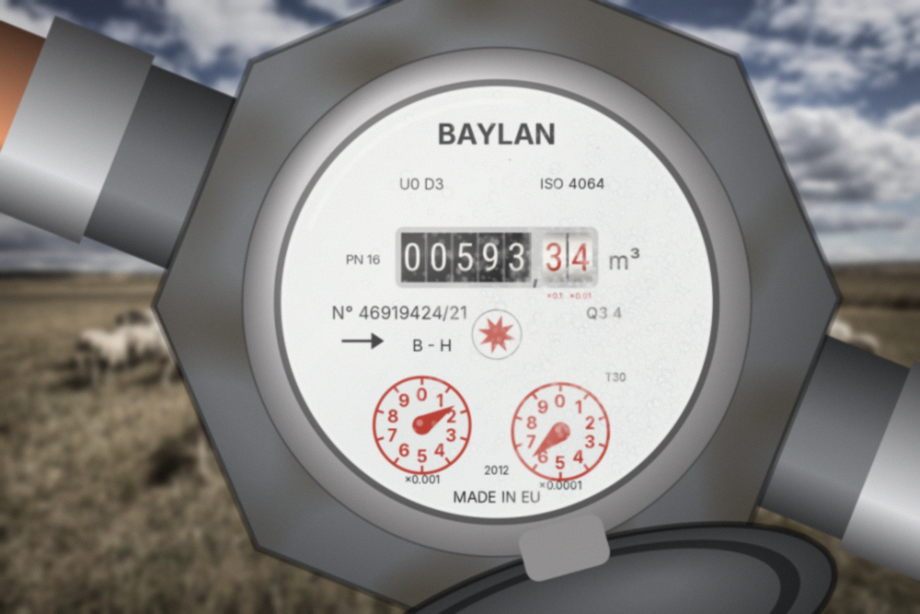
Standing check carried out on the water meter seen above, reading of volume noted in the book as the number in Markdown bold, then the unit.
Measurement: **593.3416** m³
